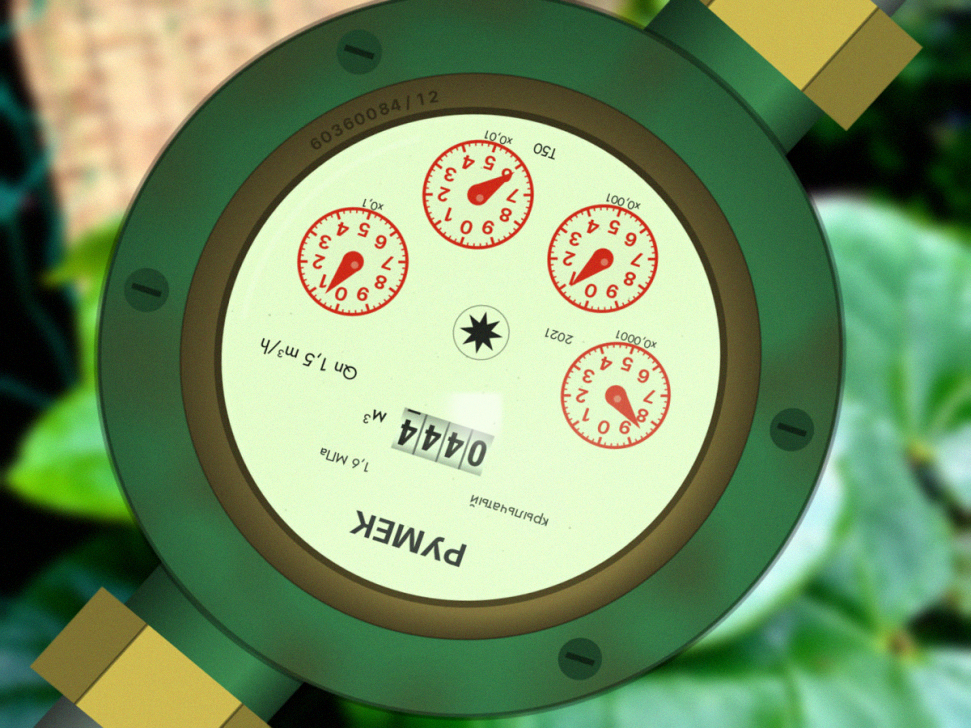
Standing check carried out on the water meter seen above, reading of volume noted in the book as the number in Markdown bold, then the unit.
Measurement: **444.0608** m³
